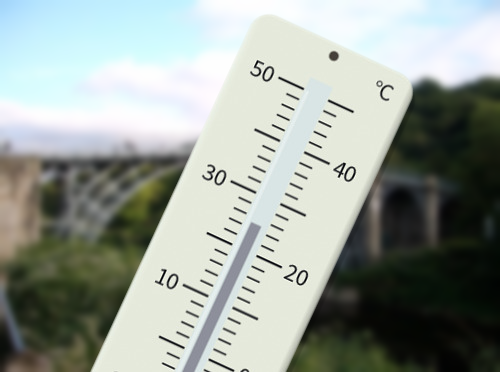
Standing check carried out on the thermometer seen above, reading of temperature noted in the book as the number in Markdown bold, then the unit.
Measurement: **25** °C
